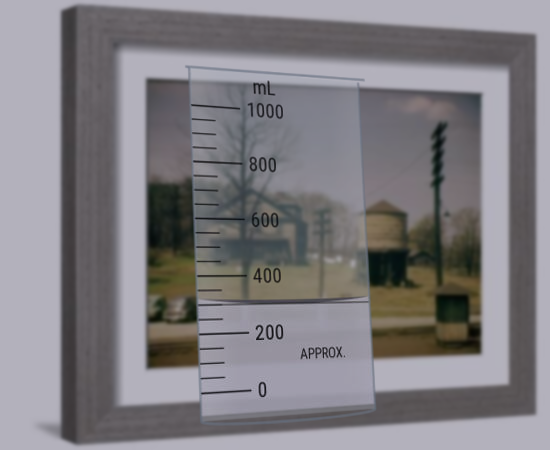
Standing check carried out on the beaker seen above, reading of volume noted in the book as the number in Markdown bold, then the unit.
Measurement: **300** mL
